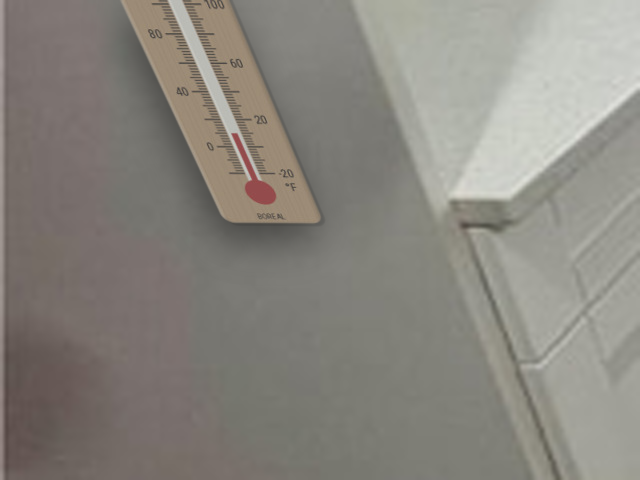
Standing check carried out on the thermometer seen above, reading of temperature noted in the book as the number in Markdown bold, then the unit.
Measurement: **10** °F
